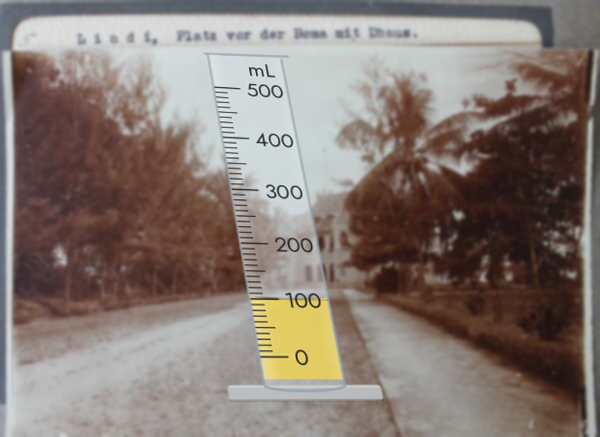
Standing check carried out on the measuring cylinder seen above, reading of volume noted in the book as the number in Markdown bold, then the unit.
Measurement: **100** mL
